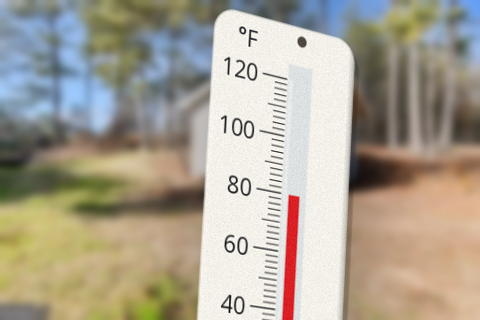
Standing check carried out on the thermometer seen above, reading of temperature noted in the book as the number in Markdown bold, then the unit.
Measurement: **80** °F
